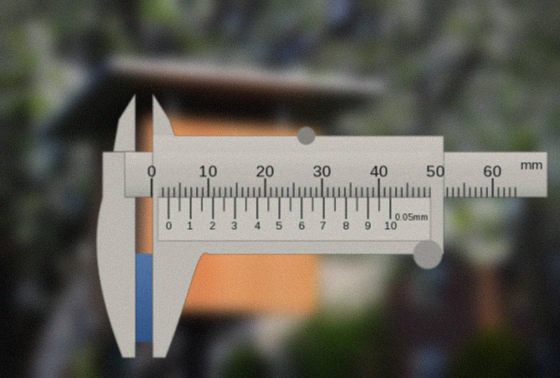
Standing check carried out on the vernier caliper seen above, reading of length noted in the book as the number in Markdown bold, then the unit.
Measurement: **3.0** mm
